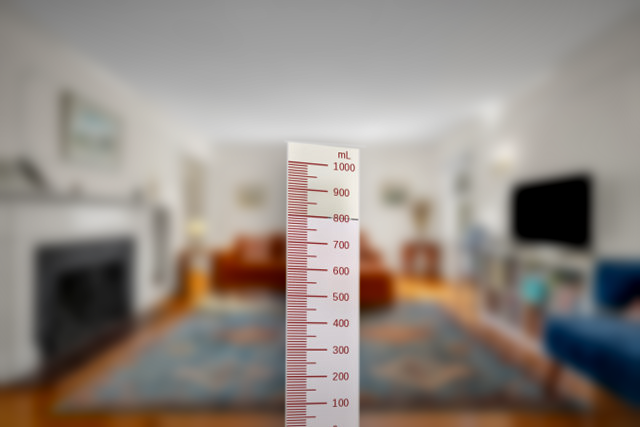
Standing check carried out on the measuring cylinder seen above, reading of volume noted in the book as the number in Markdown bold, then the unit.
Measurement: **800** mL
